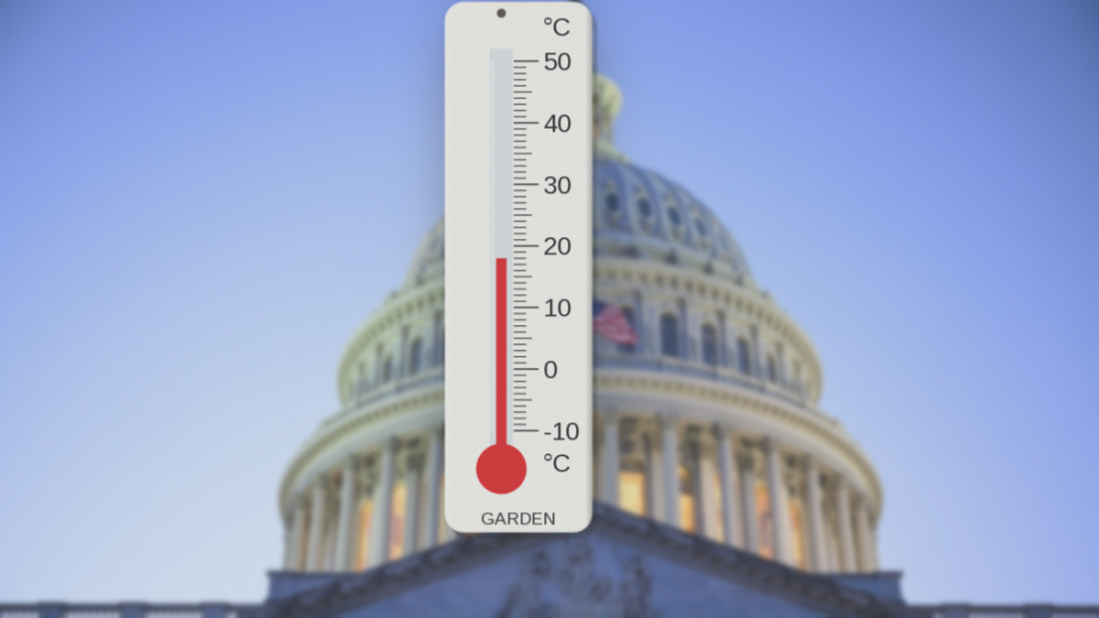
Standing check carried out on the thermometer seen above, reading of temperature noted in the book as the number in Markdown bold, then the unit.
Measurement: **18** °C
